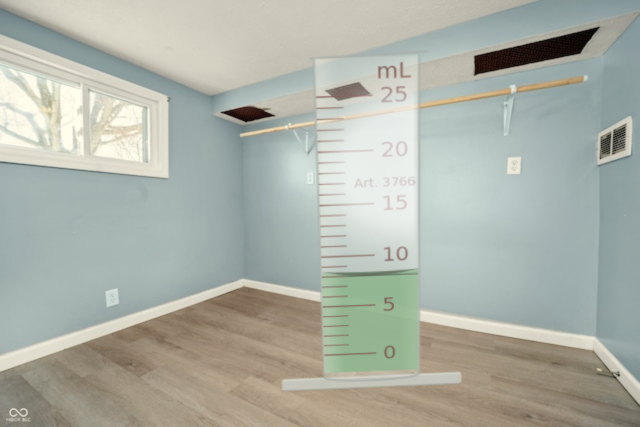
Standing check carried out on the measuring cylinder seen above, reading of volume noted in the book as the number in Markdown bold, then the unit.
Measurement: **8** mL
